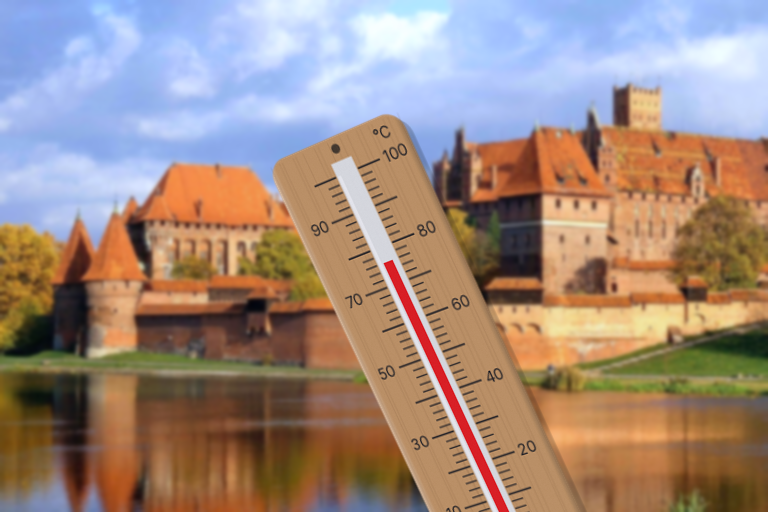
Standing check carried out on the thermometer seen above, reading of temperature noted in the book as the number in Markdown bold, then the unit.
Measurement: **76** °C
